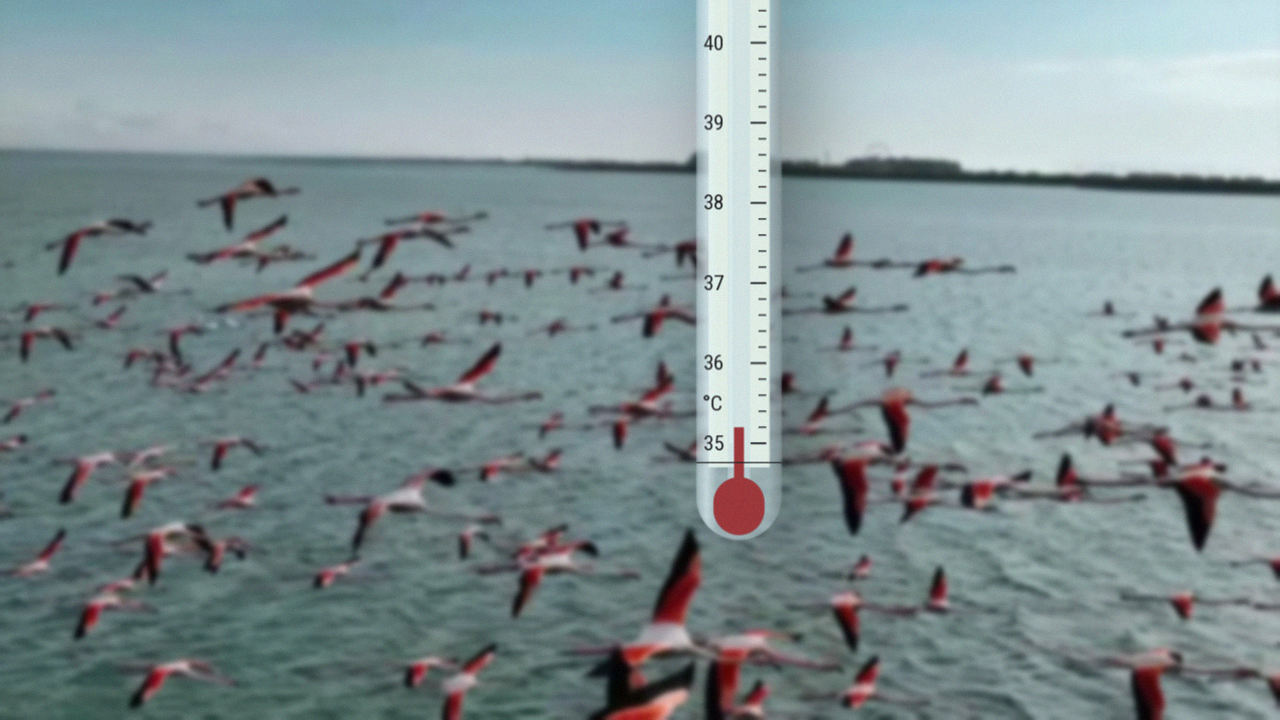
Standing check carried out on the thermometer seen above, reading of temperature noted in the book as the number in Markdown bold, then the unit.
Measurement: **35.2** °C
